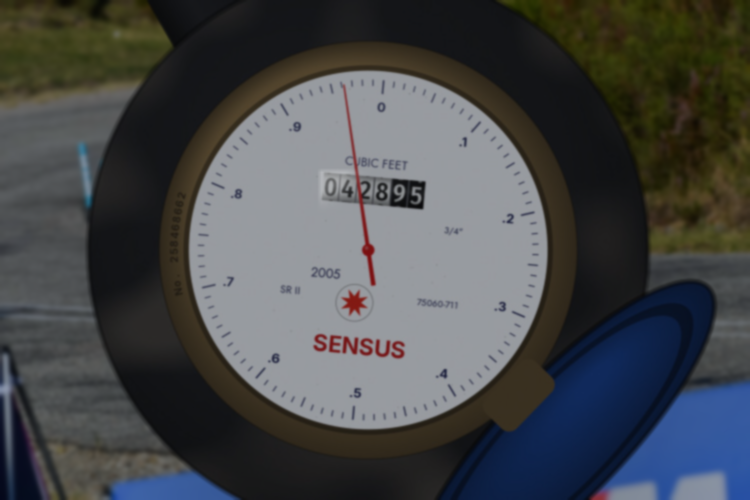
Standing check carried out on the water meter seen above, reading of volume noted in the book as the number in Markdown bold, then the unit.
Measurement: **42894.96** ft³
